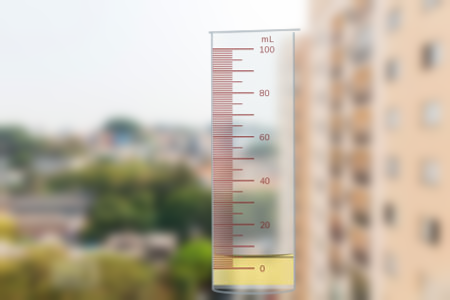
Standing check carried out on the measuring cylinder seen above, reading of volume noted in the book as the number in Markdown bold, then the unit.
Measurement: **5** mL
